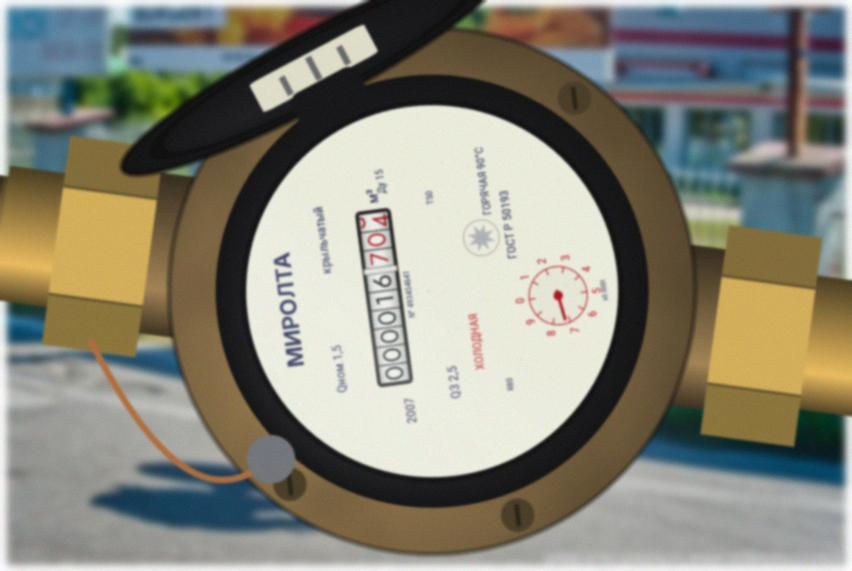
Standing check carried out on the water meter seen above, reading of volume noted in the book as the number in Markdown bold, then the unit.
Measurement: **16.7037** m³
